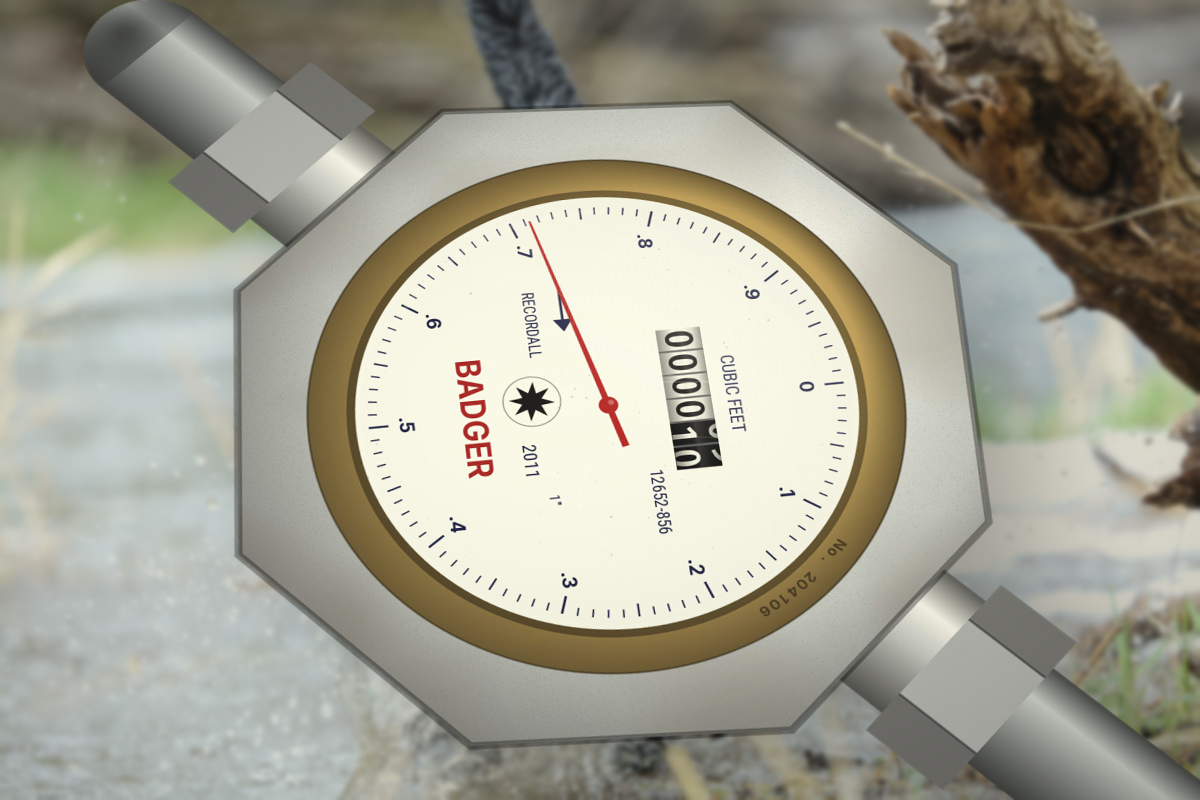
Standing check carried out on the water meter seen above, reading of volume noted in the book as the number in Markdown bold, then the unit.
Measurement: **9.71** ft³
